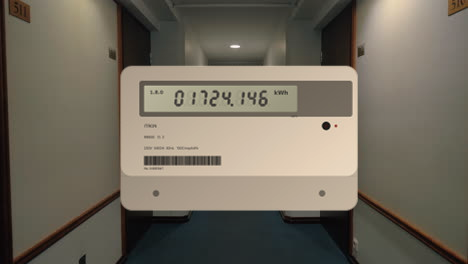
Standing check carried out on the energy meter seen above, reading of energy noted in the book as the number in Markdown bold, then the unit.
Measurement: **1724.146** kWh
